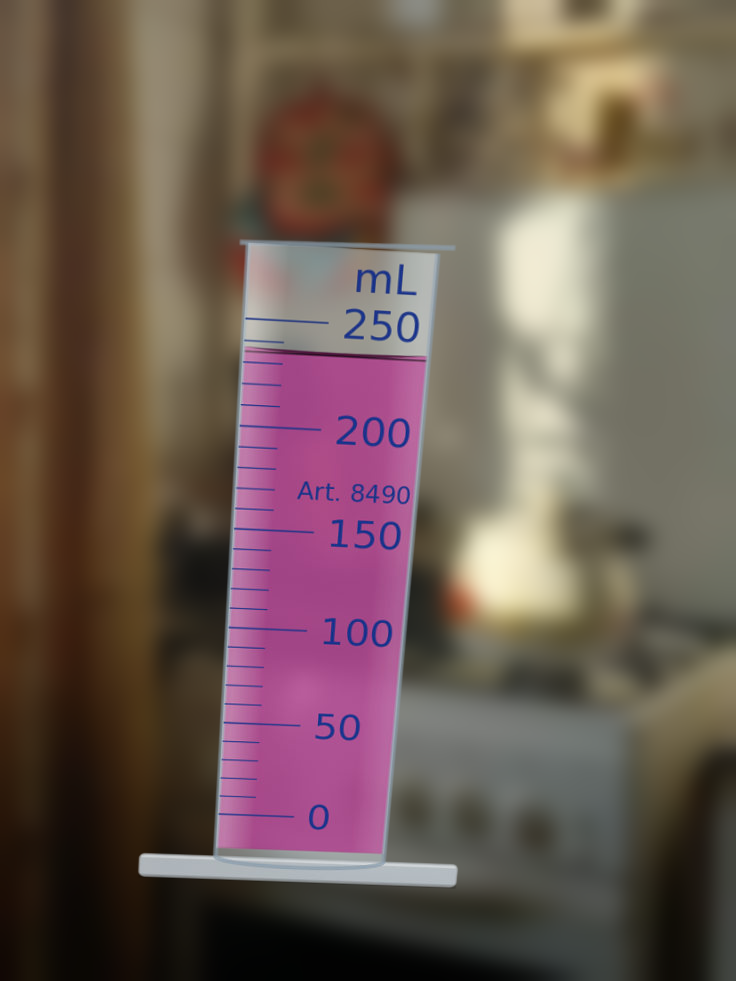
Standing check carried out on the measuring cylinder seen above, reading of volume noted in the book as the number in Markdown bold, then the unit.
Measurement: **235** mL
